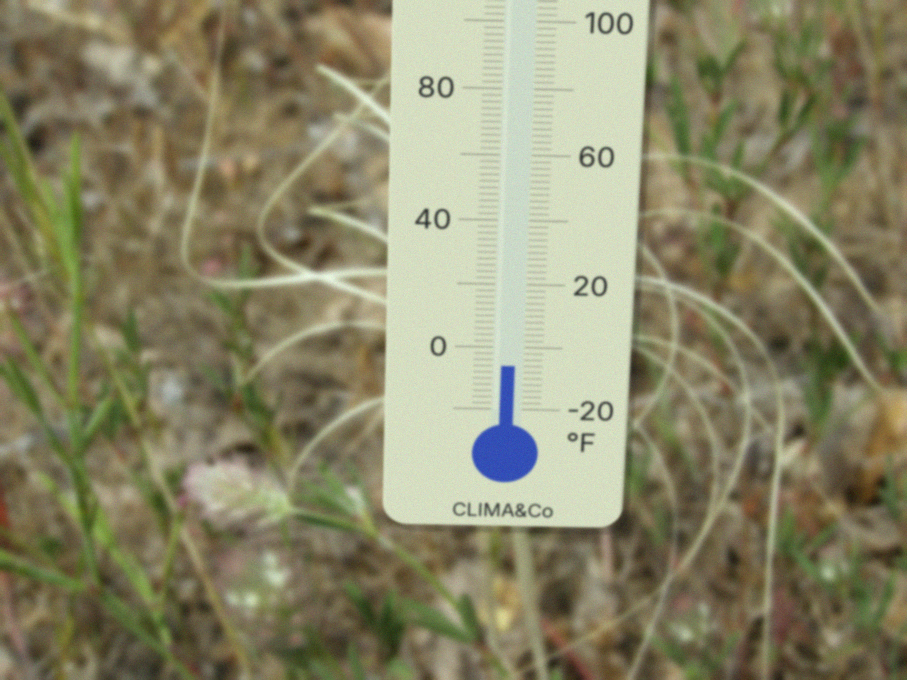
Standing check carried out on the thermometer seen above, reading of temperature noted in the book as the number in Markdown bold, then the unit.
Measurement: **-6** °F
